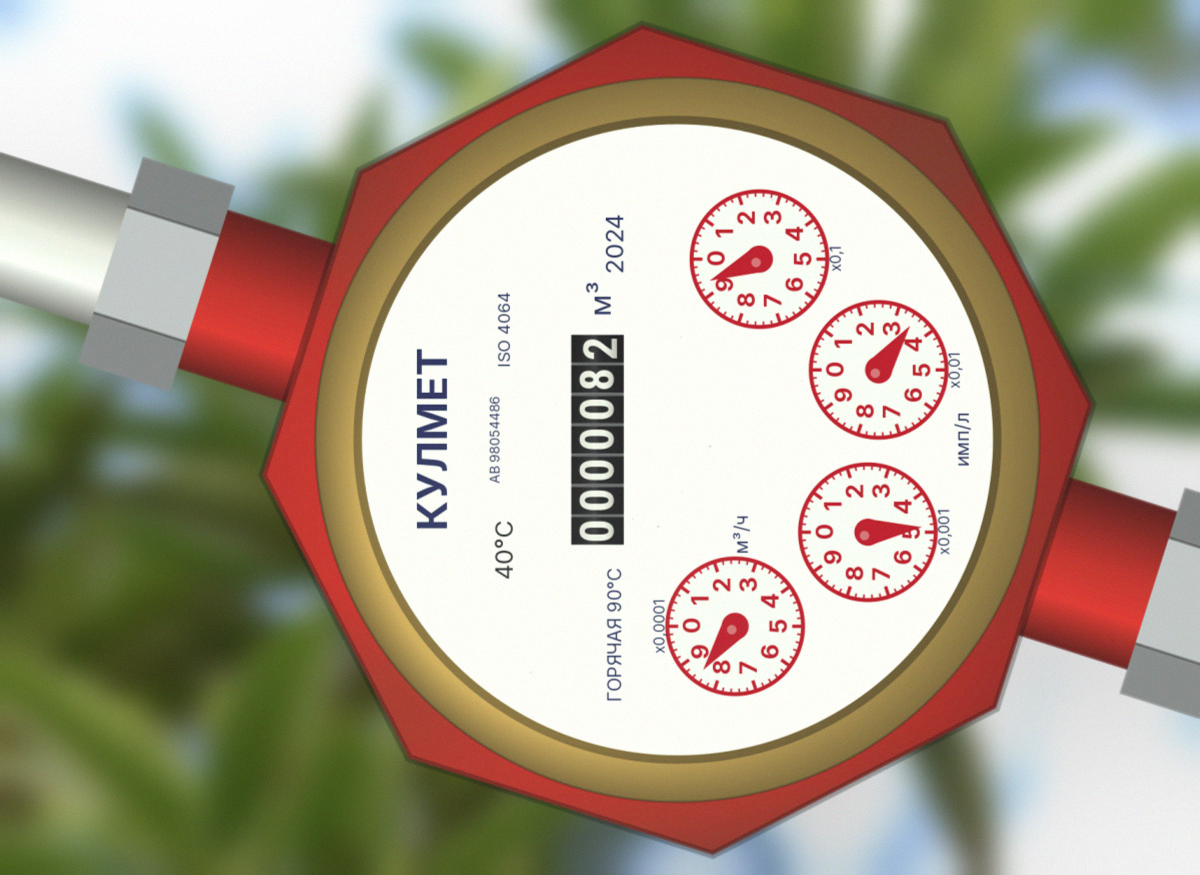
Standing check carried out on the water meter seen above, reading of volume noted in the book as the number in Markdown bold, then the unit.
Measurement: **81.9348** m³
